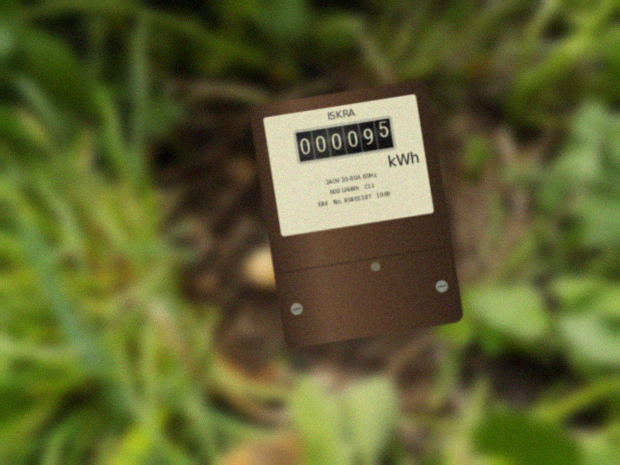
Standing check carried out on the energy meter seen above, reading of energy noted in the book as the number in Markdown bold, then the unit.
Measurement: **95** kWh
